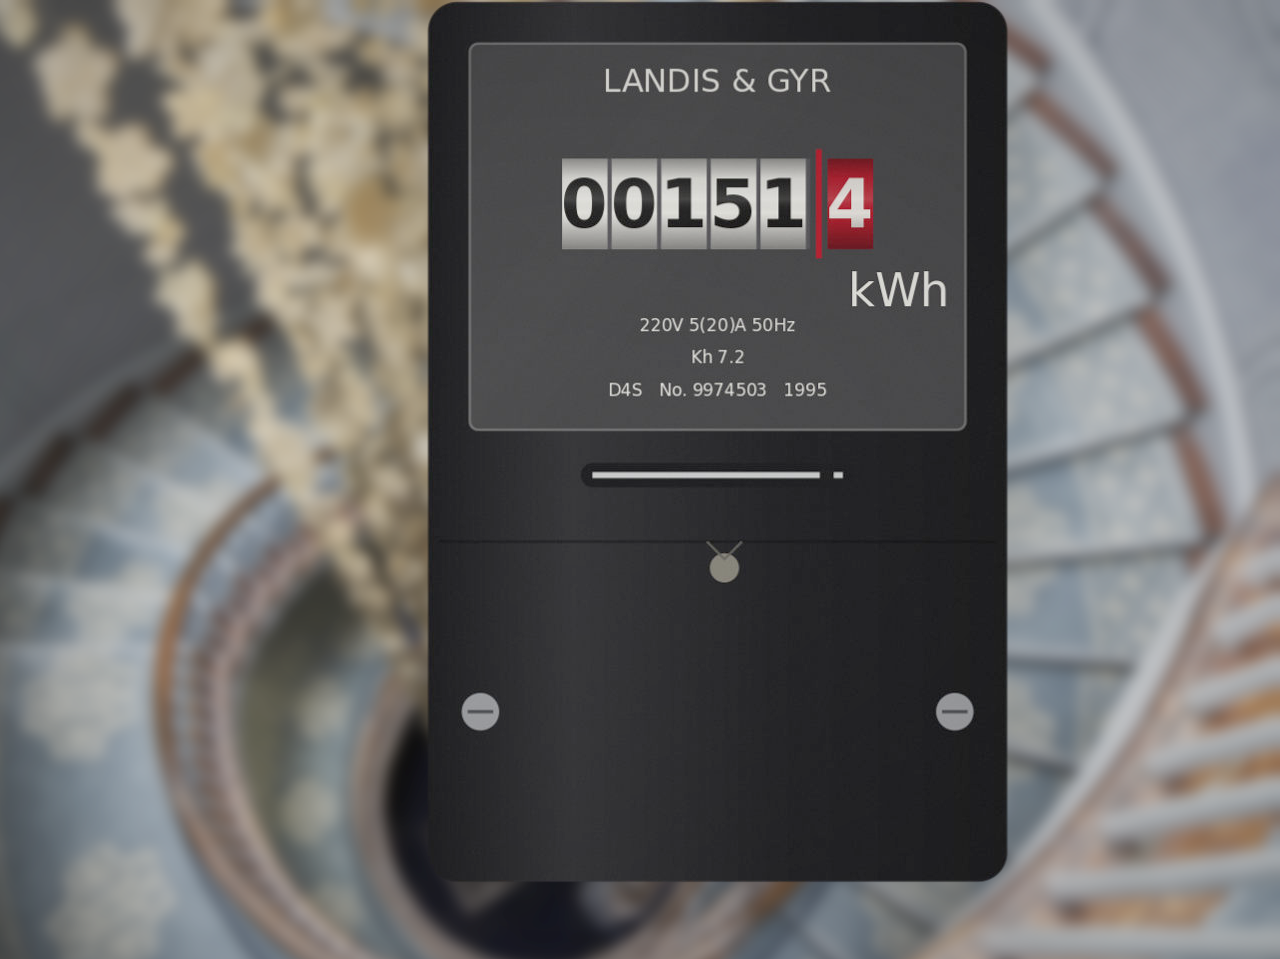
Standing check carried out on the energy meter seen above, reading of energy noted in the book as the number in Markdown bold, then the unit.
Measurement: **151.4** kWh
